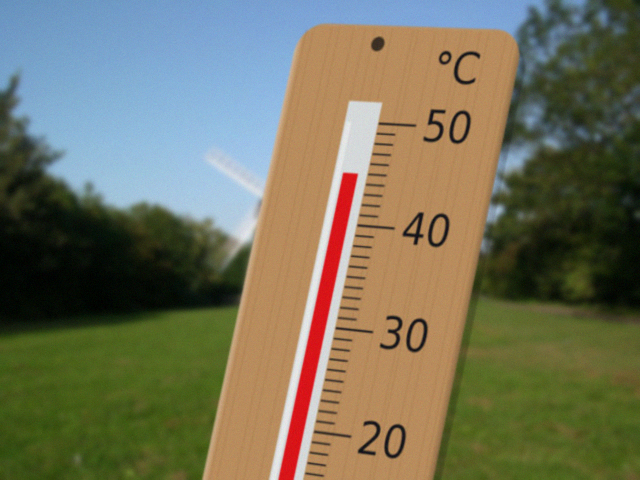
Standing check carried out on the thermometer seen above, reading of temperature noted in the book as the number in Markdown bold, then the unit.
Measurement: **45** °C
